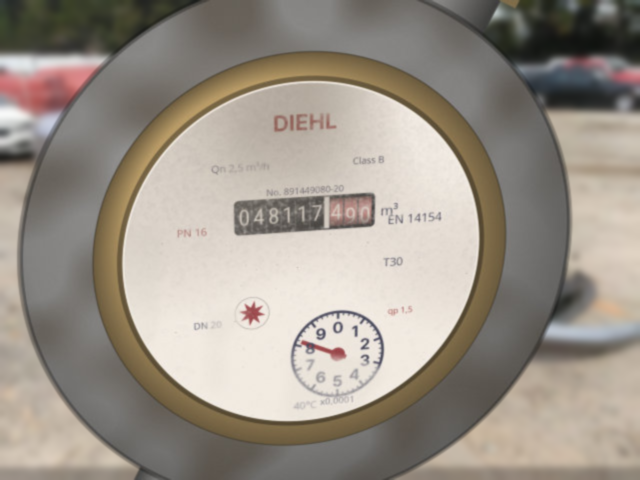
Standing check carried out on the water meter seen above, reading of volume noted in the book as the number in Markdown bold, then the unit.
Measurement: **48117.4898** m³
